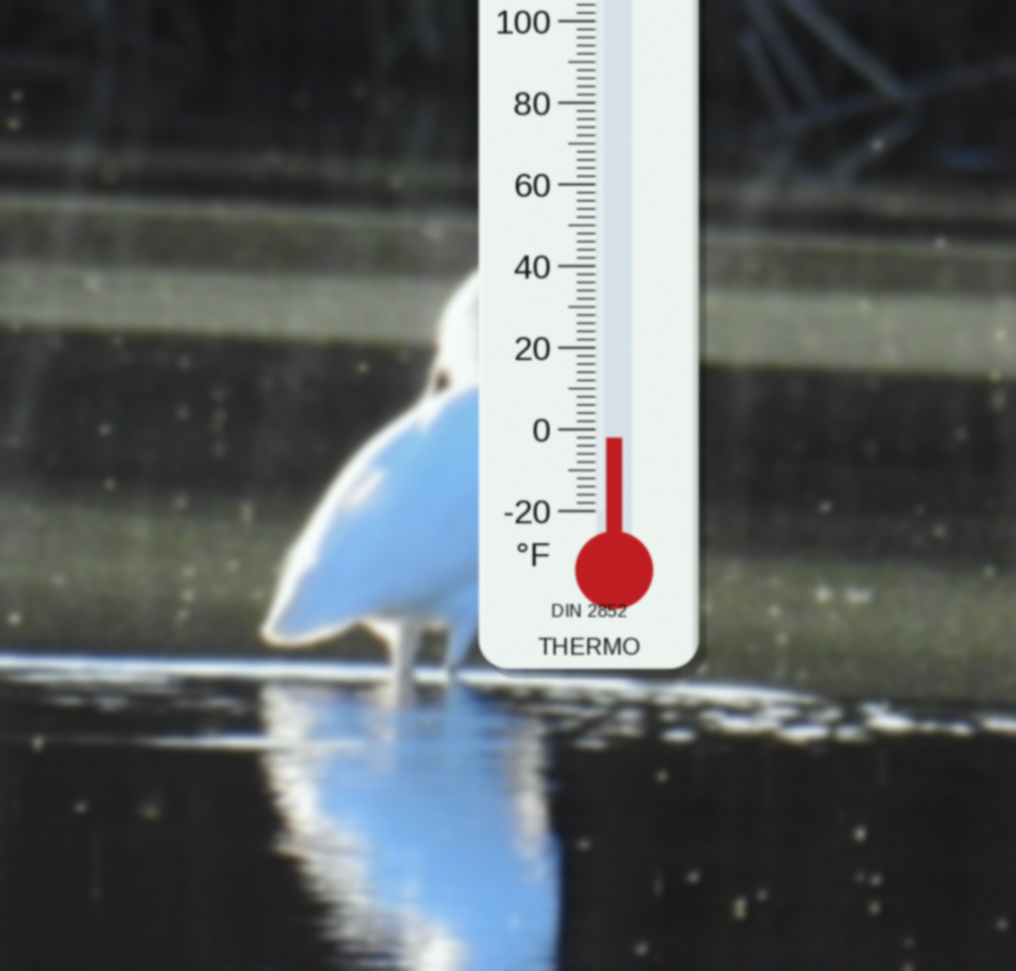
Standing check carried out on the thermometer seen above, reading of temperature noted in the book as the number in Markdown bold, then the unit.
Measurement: **-2** °F
